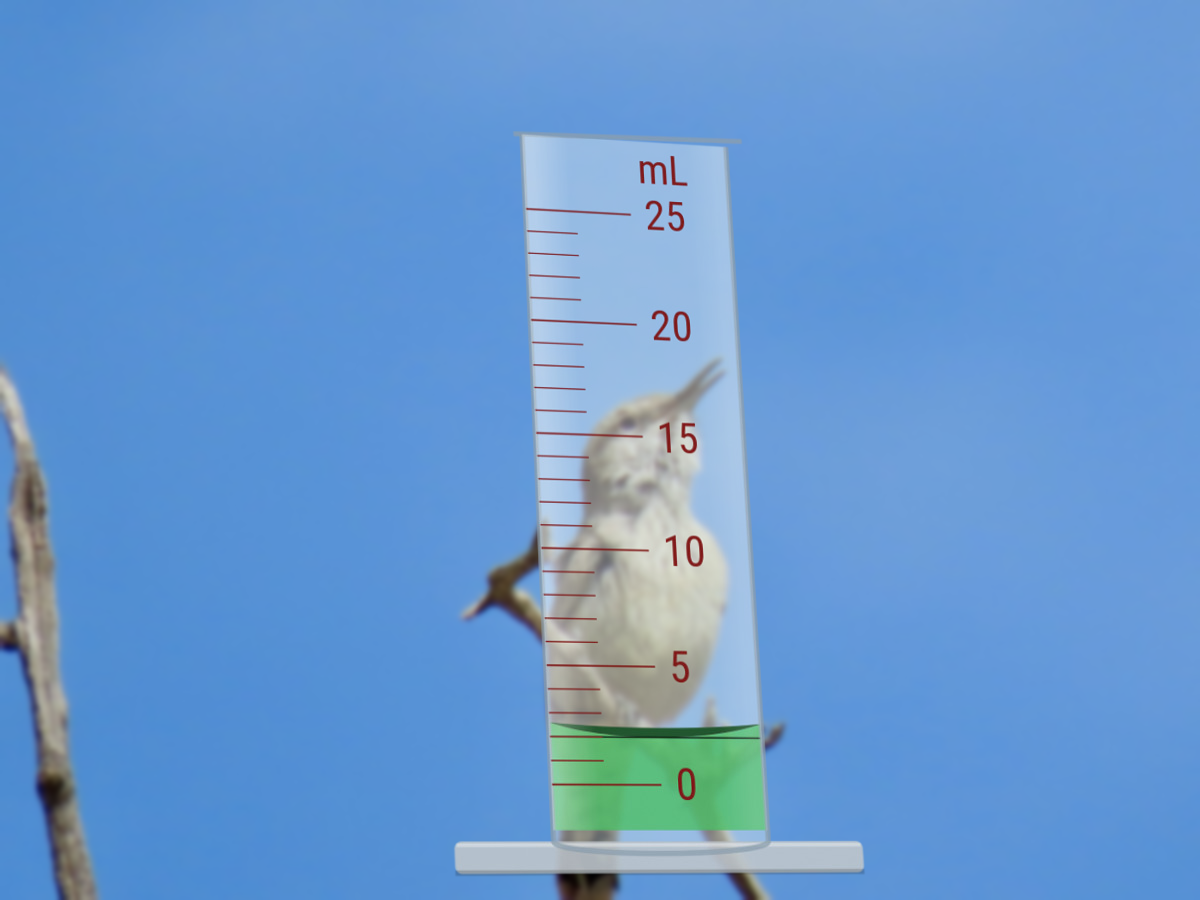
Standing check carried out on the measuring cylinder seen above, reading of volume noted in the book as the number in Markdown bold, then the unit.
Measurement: **2** mL
